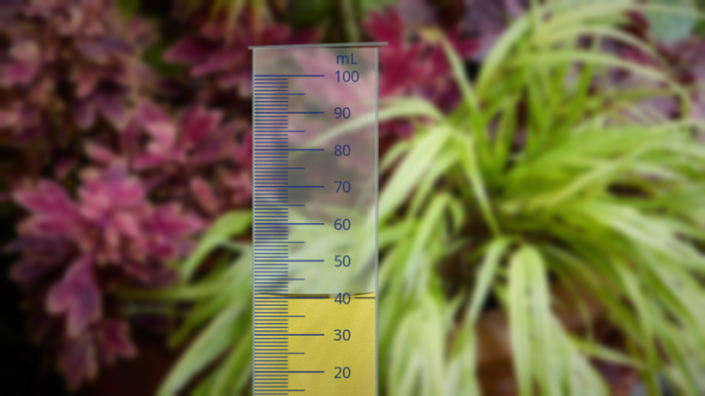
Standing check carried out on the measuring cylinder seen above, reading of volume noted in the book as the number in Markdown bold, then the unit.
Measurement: **40** mL
